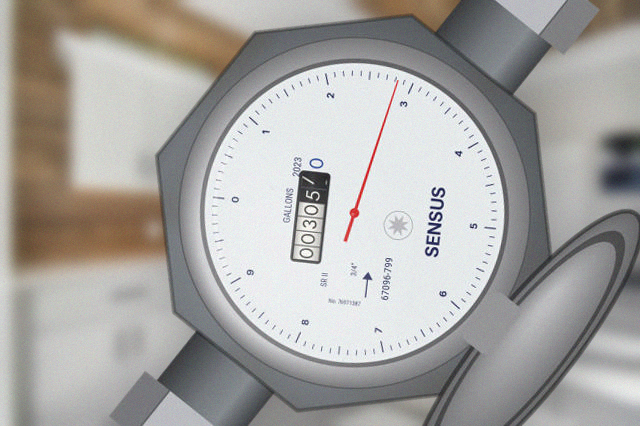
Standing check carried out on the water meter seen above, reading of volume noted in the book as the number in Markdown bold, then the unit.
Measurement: **30572.8** gal
